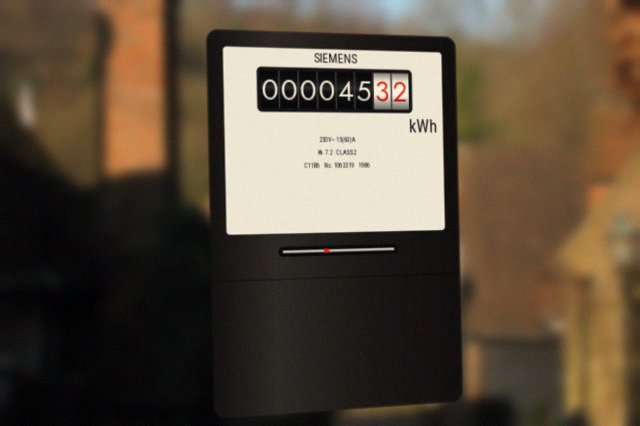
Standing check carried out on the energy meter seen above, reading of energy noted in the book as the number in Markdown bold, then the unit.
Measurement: **45.32** kWh
